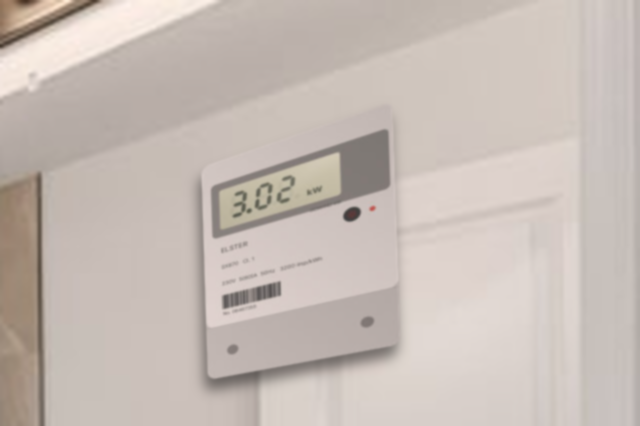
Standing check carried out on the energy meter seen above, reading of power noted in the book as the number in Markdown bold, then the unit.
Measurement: **3.02** kW
